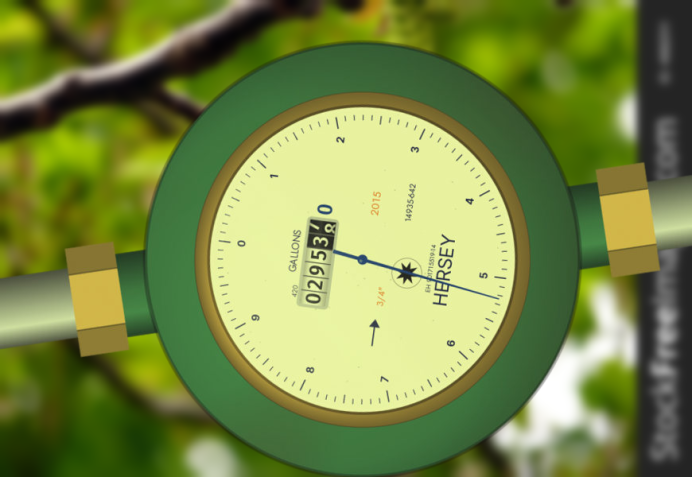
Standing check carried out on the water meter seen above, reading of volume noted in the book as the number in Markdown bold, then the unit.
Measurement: **295375.2** gal
